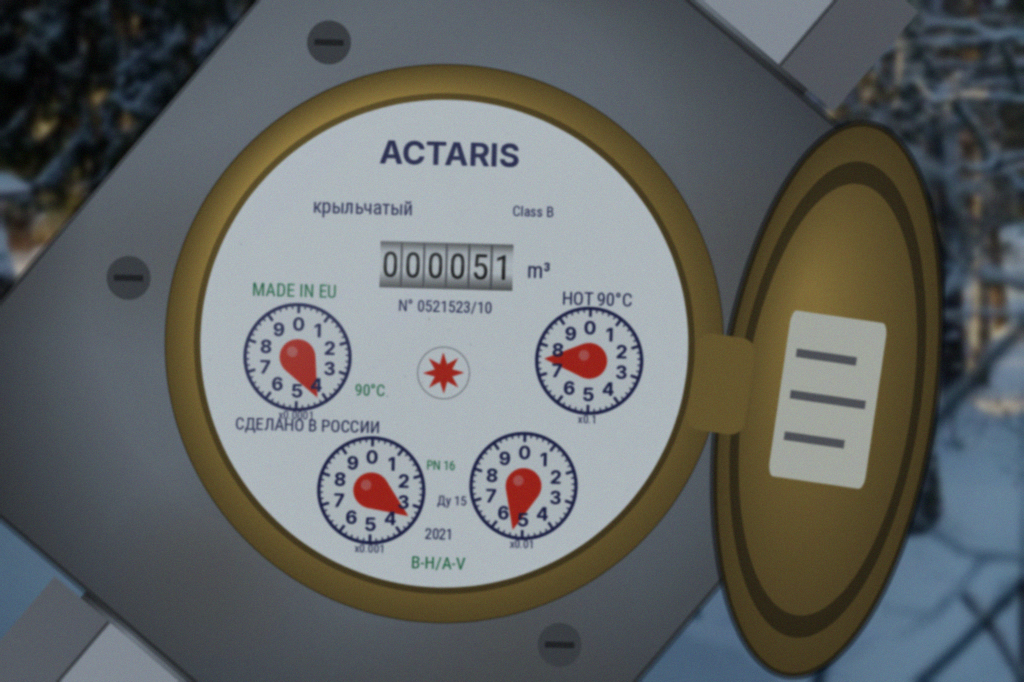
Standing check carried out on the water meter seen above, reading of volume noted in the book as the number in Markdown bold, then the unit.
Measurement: **51.7534** m³
